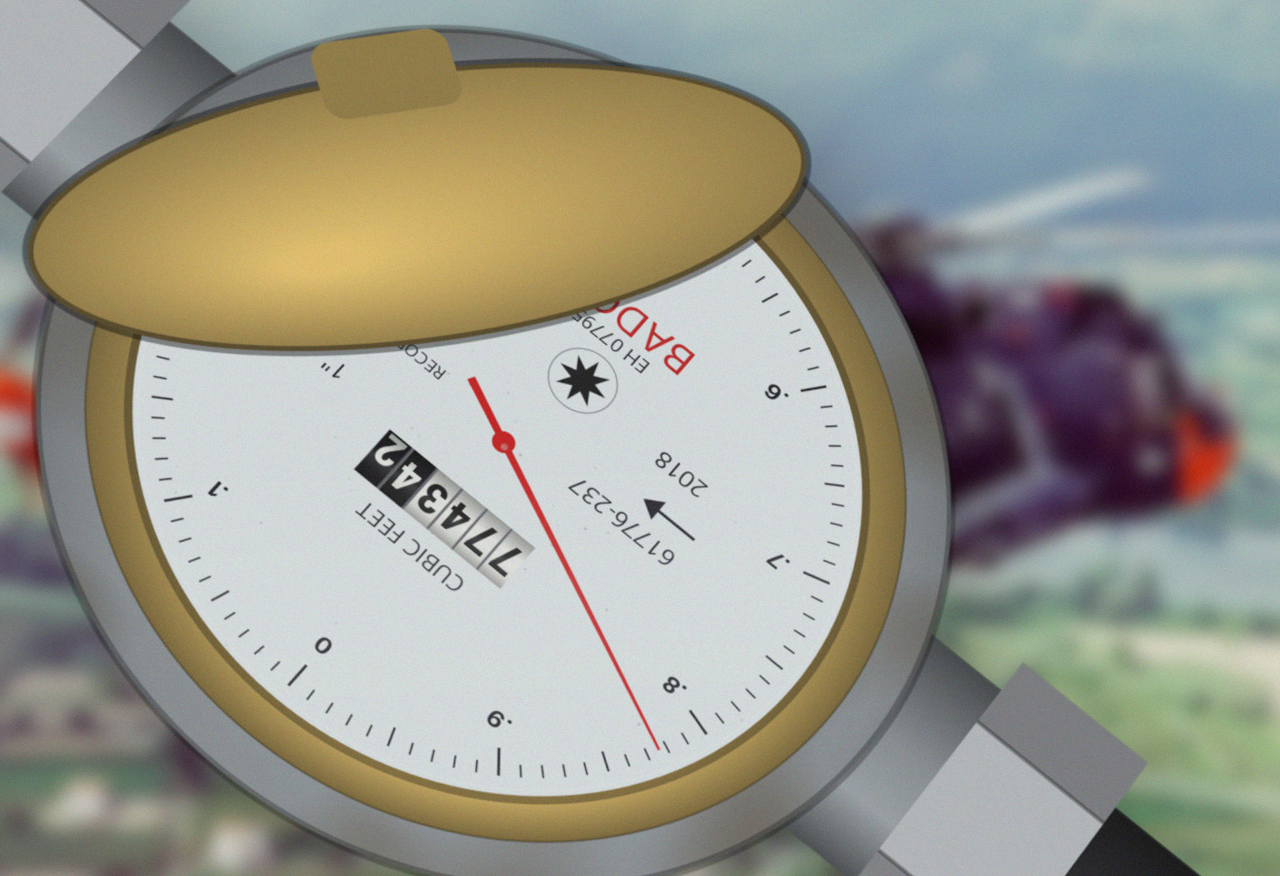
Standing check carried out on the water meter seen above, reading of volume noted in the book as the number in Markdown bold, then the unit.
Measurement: **774341.82** ft³
